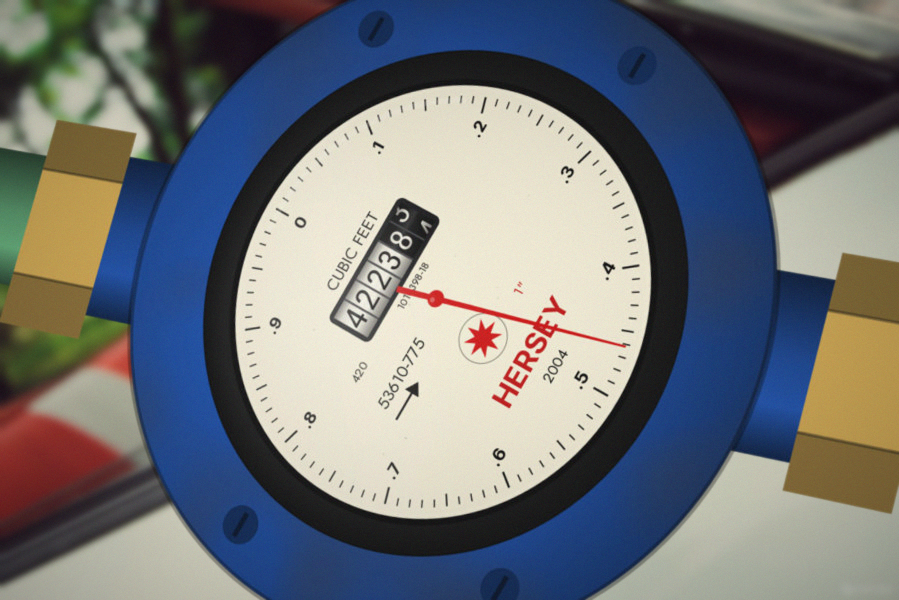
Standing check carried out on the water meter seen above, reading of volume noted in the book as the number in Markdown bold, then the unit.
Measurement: **422383.46** ft³
